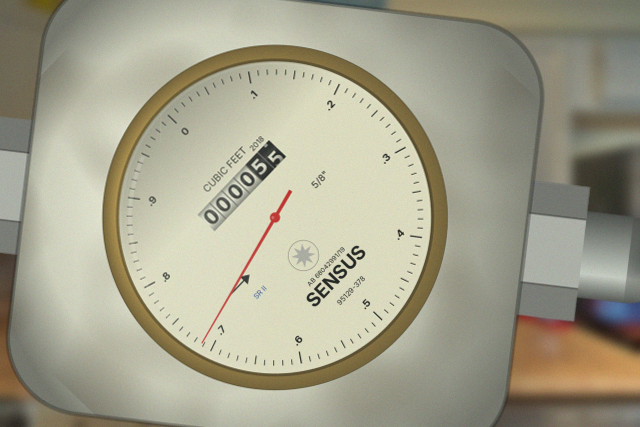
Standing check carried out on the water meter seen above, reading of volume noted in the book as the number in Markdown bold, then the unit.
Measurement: **54.71** ft³
